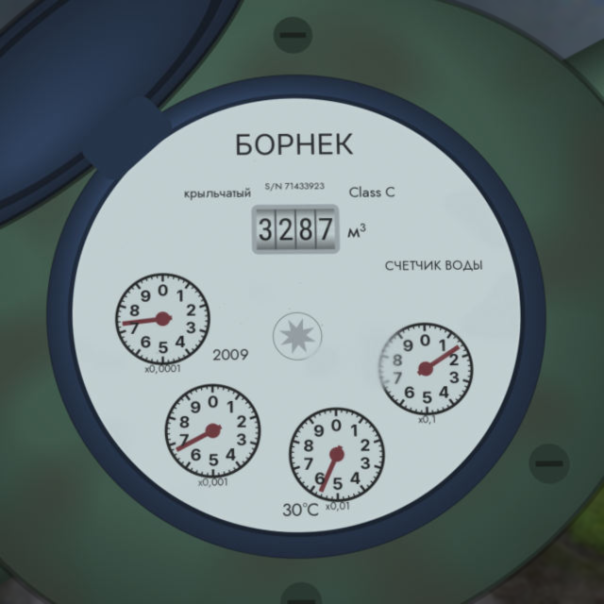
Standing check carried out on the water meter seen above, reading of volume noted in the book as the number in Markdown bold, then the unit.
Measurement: **3287.1567** m³
